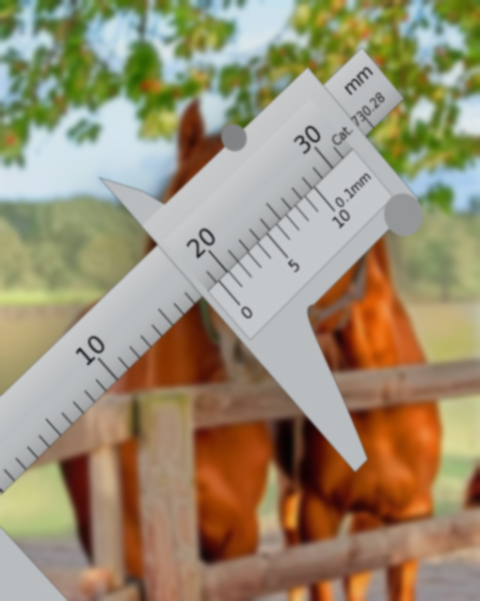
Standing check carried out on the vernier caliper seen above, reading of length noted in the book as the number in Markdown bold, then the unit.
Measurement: **19.2** mm
